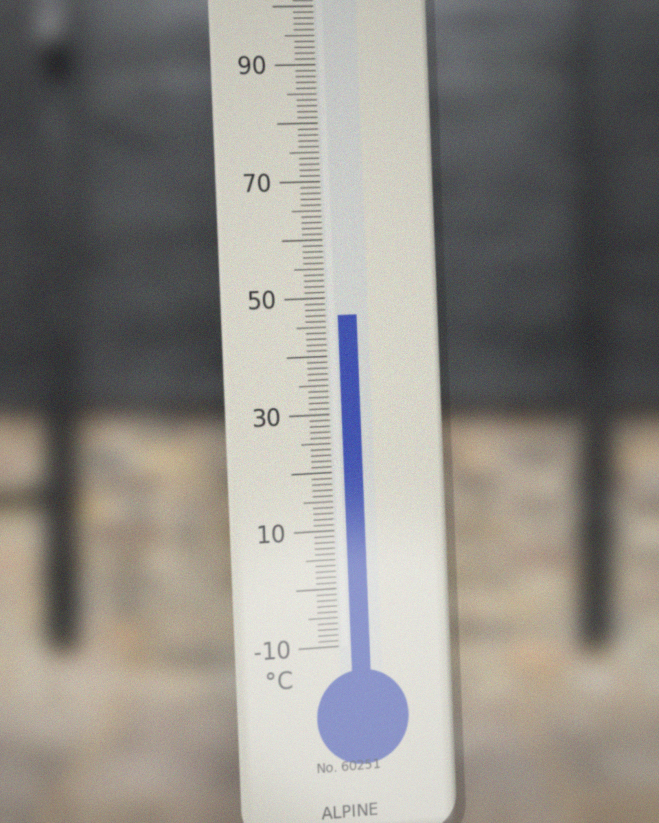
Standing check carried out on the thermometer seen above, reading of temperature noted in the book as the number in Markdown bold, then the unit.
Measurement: **47** °C
